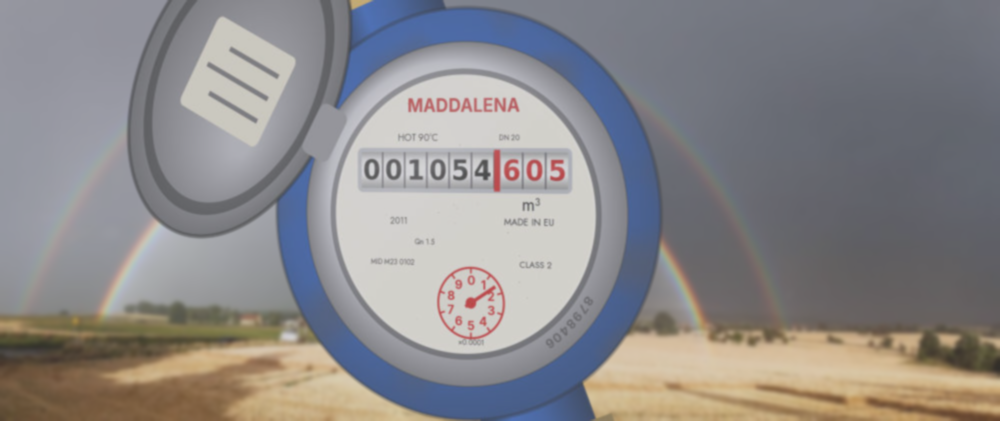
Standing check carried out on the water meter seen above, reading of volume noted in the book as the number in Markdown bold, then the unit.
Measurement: **1054.6051** m³
